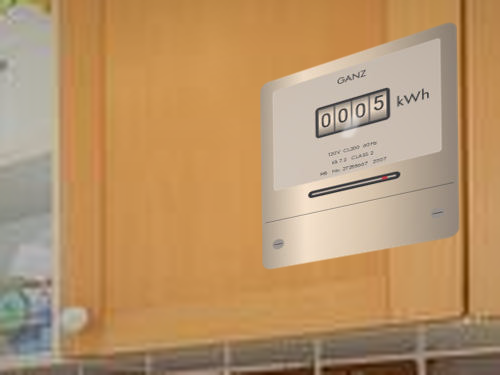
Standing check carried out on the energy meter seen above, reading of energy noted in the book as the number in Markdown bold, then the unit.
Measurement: **5** kWh
